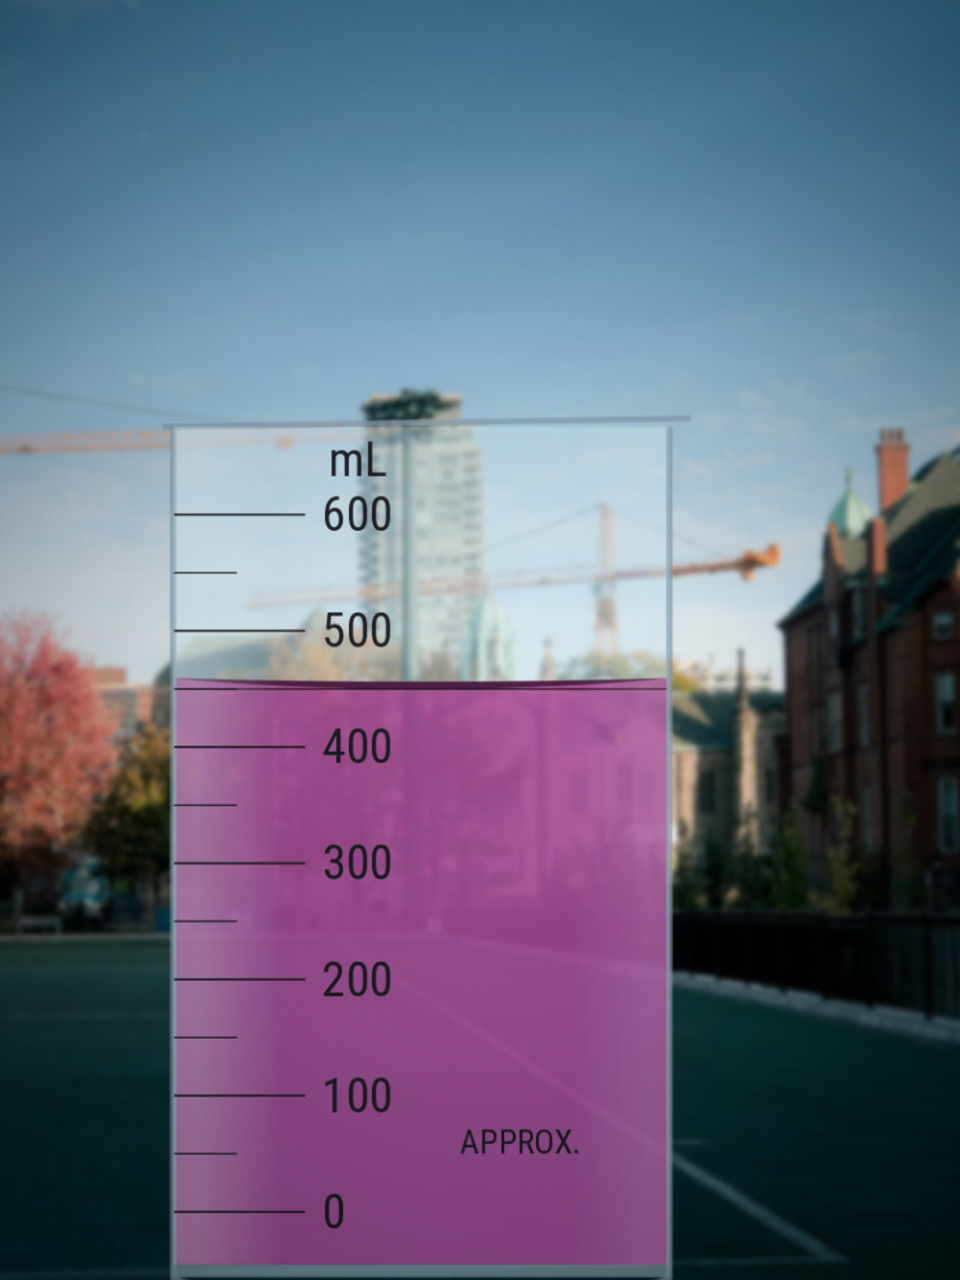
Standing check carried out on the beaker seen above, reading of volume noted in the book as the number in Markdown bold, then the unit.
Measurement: **450** mL
